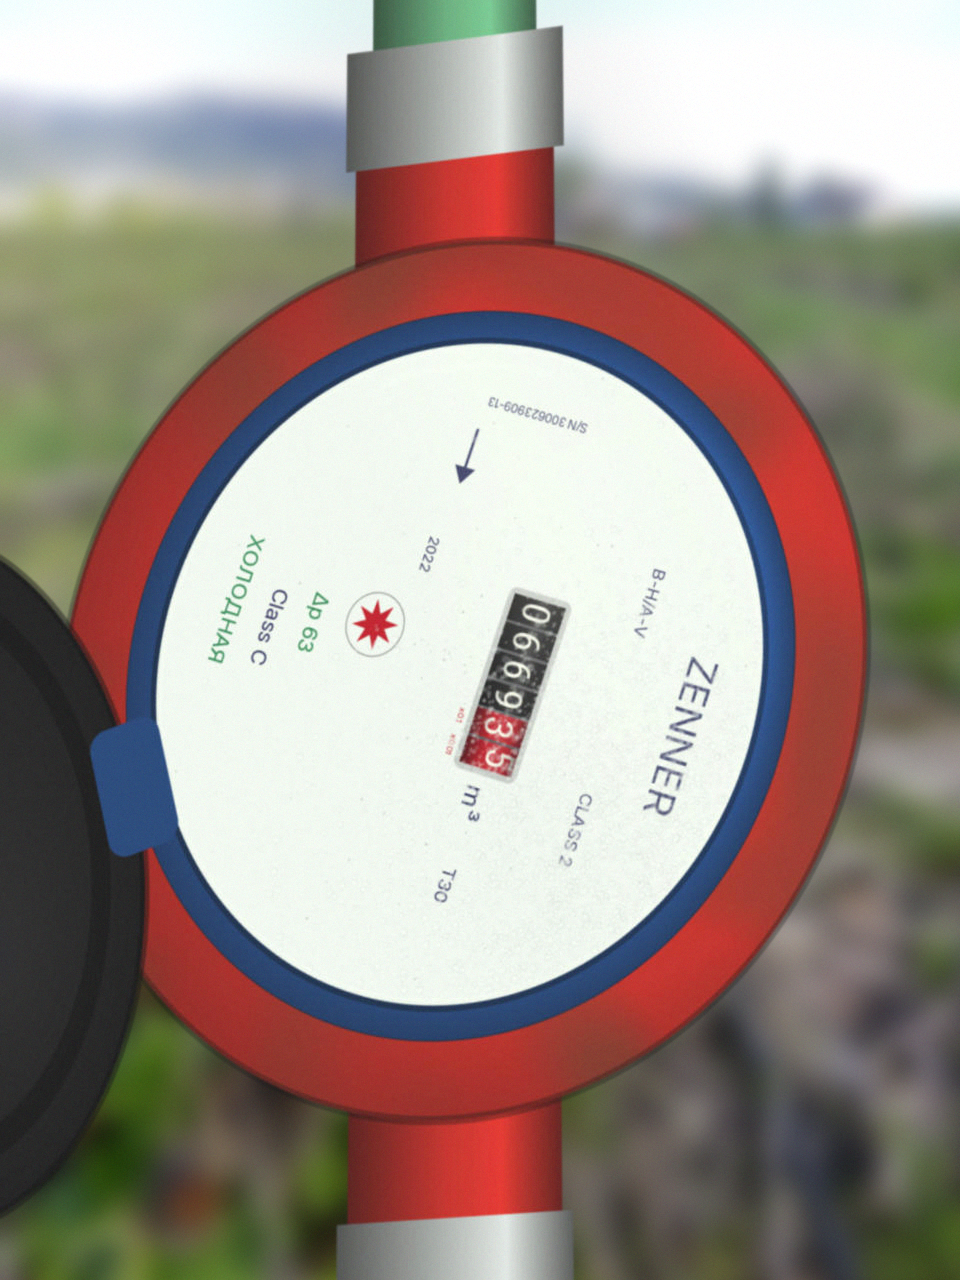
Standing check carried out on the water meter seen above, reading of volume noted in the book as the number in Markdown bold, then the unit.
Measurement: **669.35** m³
